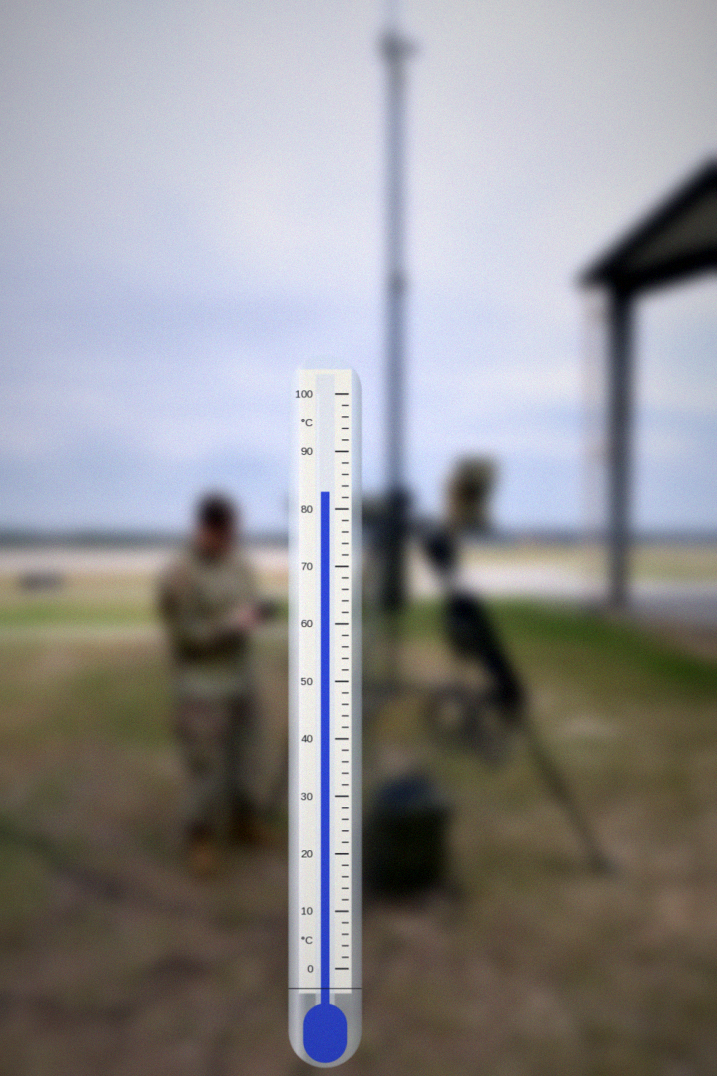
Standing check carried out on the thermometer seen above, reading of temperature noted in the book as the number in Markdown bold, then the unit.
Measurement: **83** °C
